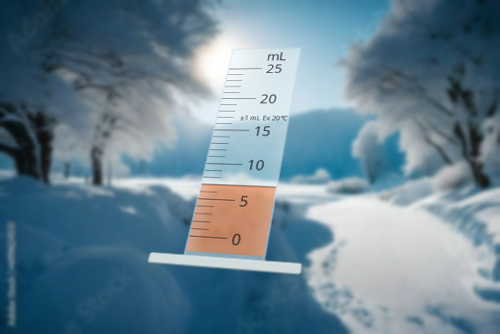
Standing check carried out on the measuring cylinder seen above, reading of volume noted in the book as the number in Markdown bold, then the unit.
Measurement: **7** mL
